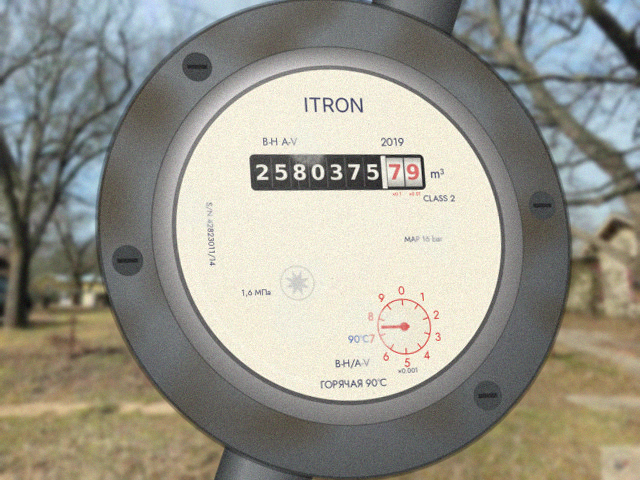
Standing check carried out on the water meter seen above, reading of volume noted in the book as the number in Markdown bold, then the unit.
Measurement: **2580375.797** m³
